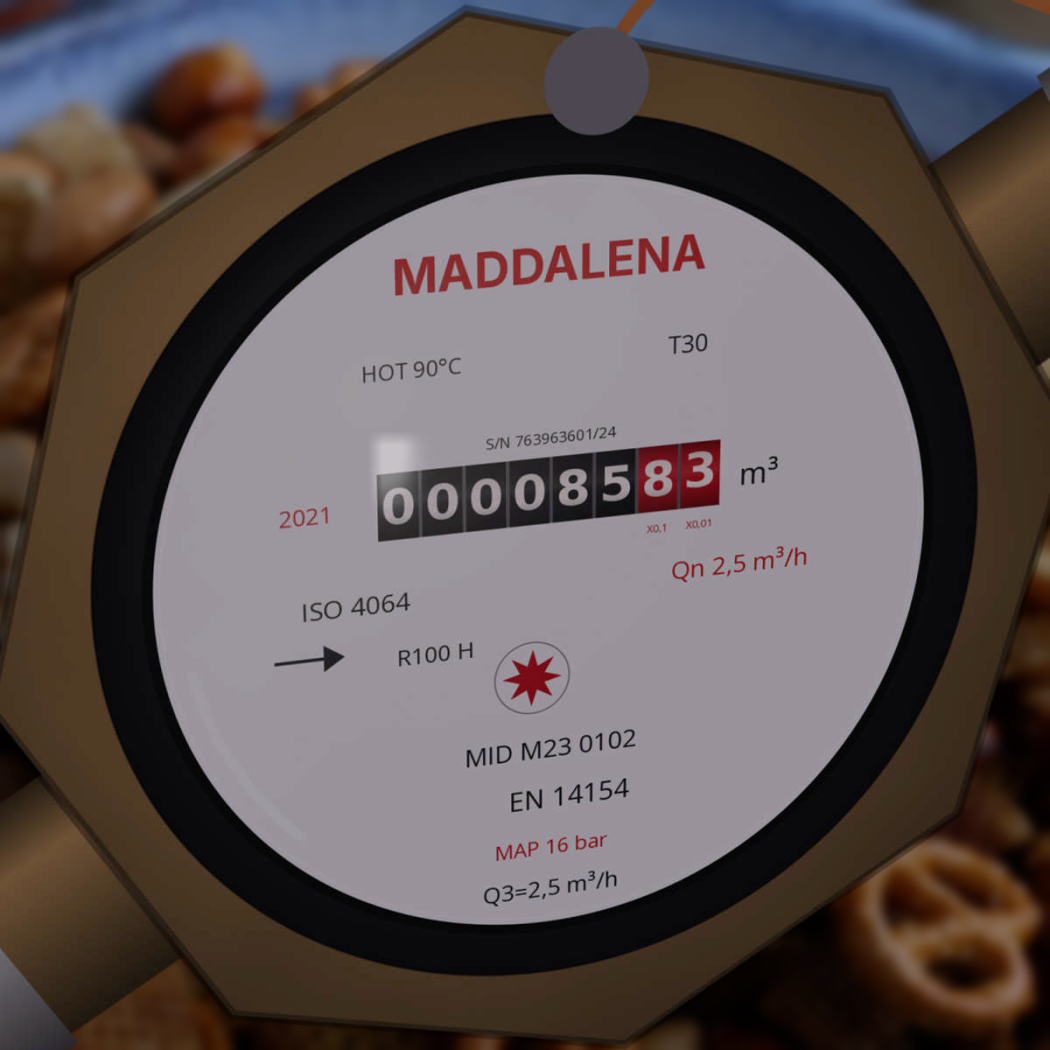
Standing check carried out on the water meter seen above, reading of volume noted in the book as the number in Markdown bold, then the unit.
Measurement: **85.83** m³
